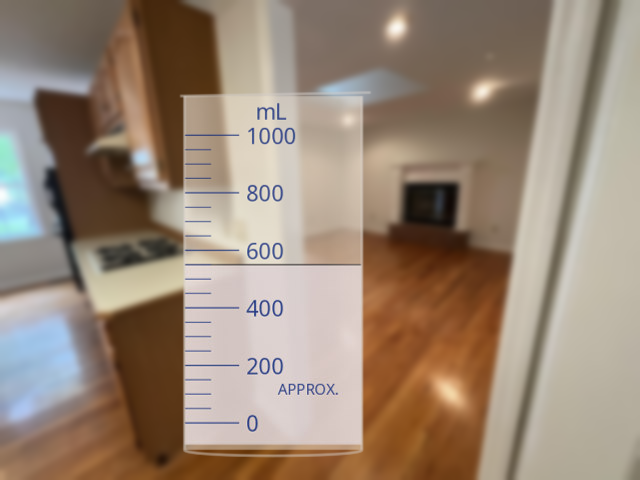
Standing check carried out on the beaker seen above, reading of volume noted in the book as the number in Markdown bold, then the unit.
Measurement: **550** mL
